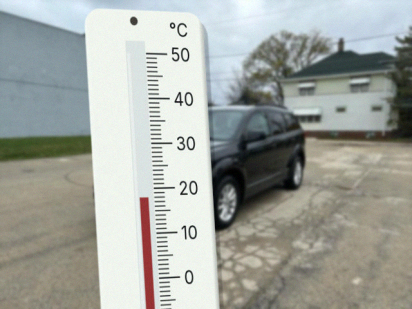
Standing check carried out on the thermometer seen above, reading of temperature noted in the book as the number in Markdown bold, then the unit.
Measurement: **18** °C
